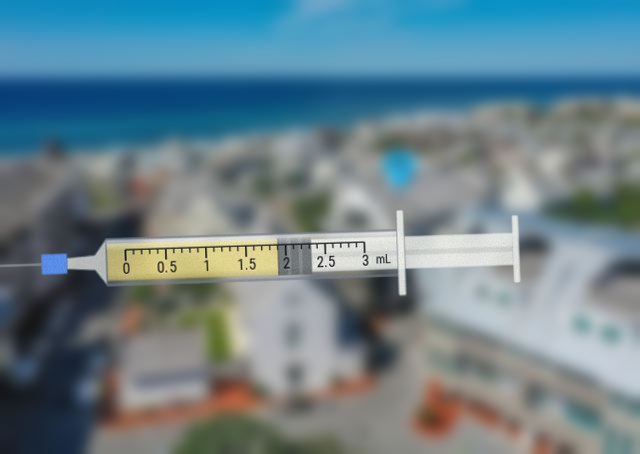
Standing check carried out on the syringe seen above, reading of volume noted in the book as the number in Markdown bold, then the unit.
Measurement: **1.9** mL
